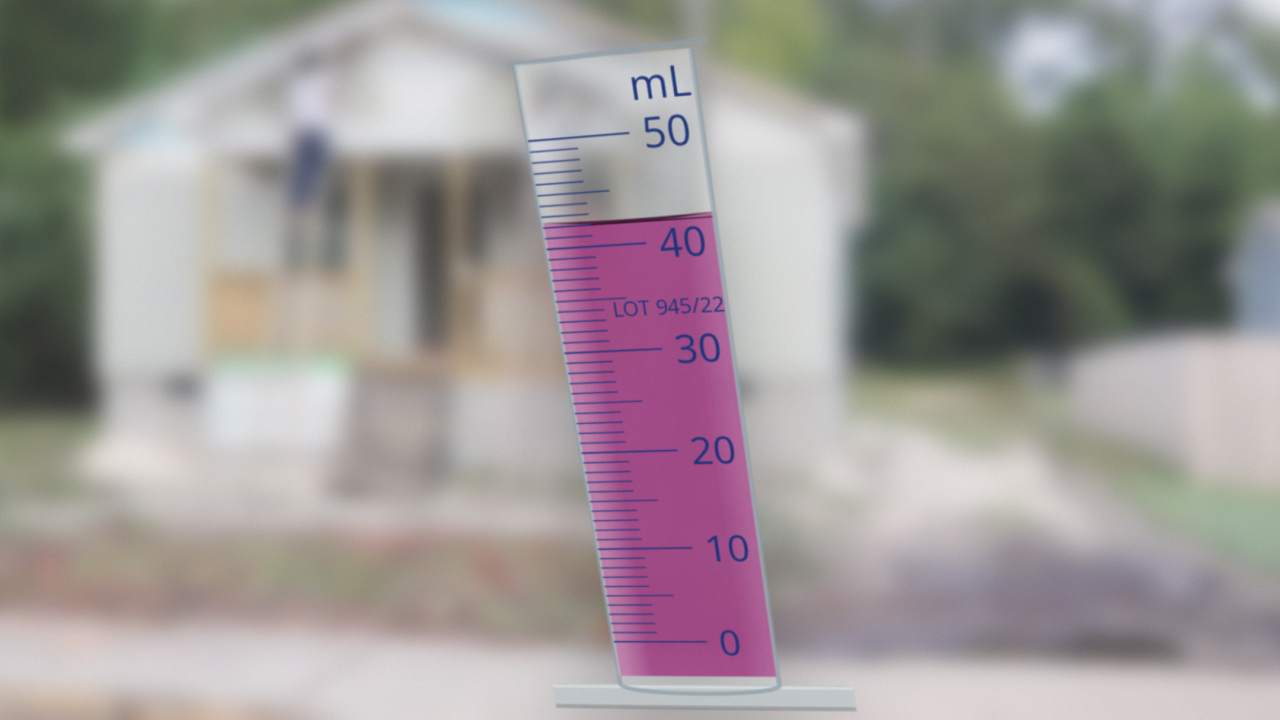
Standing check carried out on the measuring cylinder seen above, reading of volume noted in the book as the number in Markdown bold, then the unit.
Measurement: **42** mL
